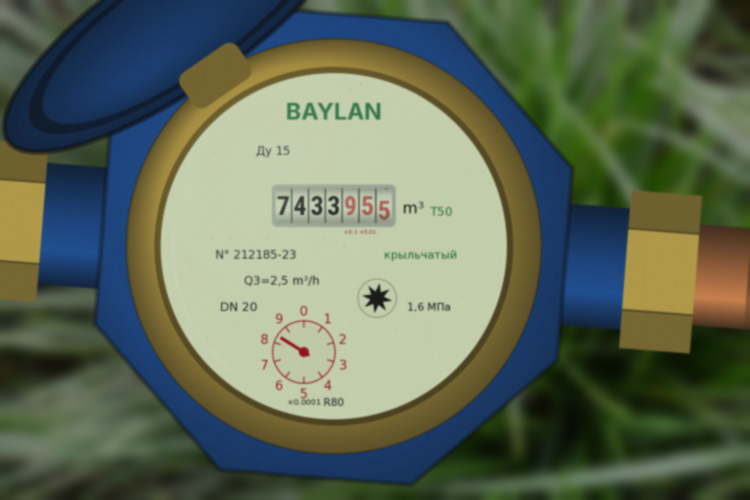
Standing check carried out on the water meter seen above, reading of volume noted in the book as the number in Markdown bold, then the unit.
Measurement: **7433.9548** m³
